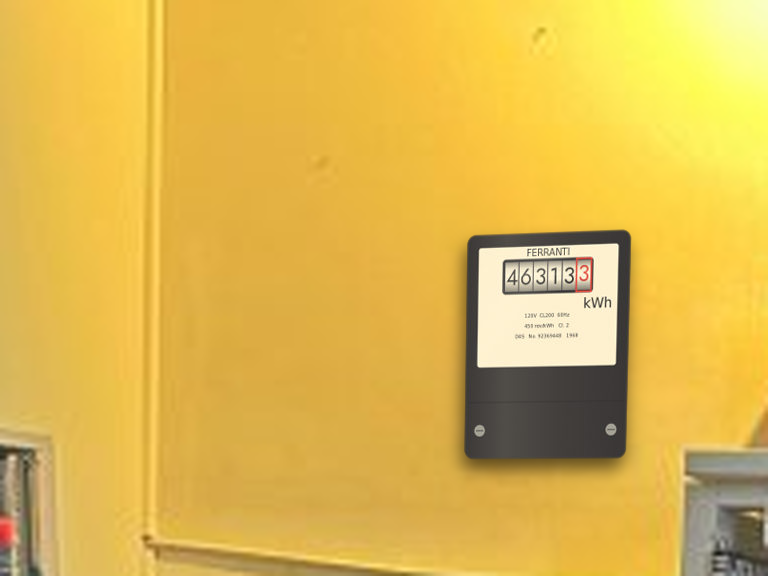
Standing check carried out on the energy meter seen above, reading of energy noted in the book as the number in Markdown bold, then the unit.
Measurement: **46313.3** kWh
